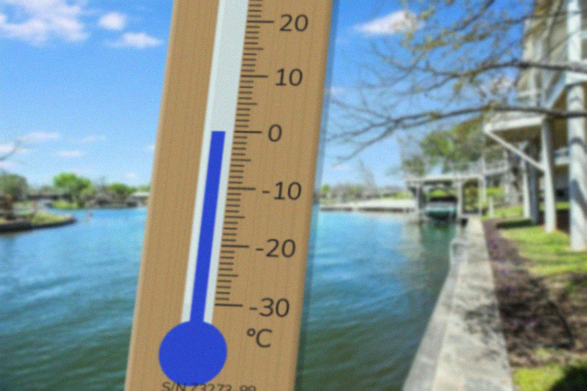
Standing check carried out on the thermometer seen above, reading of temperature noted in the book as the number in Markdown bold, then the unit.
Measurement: **0** °C
